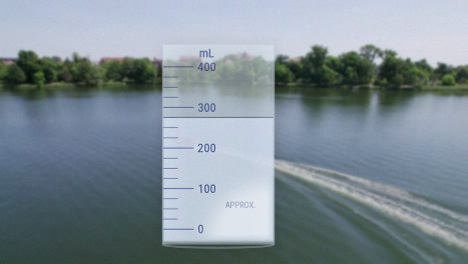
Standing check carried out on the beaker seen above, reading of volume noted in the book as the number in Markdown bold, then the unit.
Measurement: **275** mL
